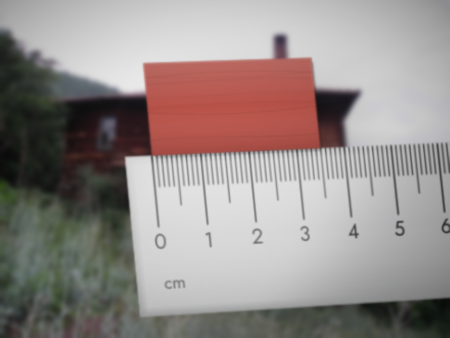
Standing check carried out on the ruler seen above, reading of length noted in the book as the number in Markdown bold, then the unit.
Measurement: **3.5** cm
